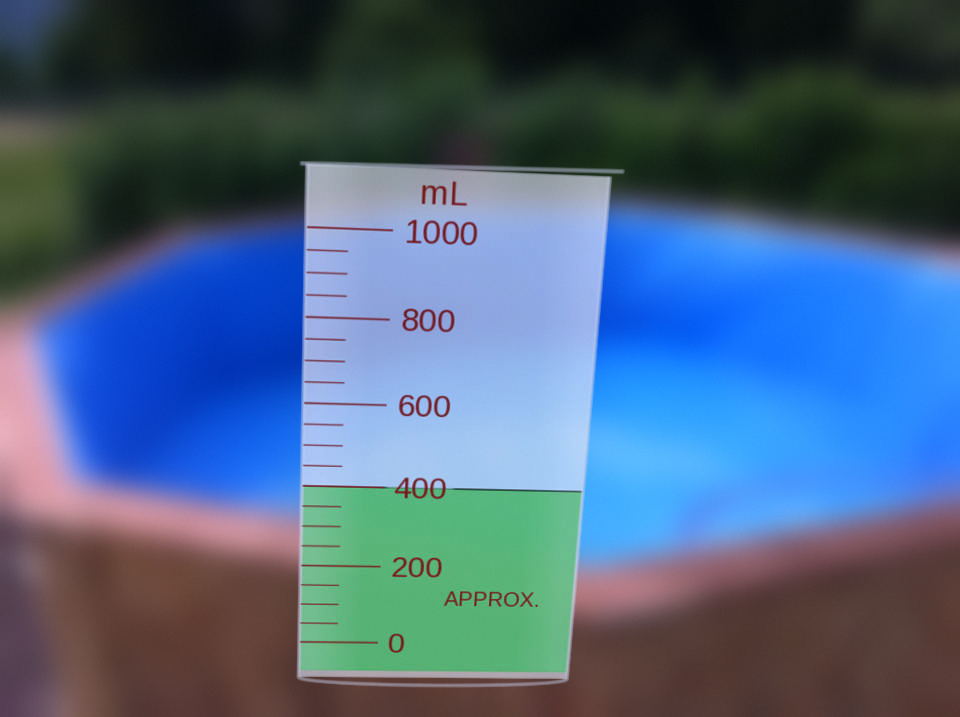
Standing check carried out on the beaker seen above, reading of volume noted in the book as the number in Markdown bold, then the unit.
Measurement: **400** mL
